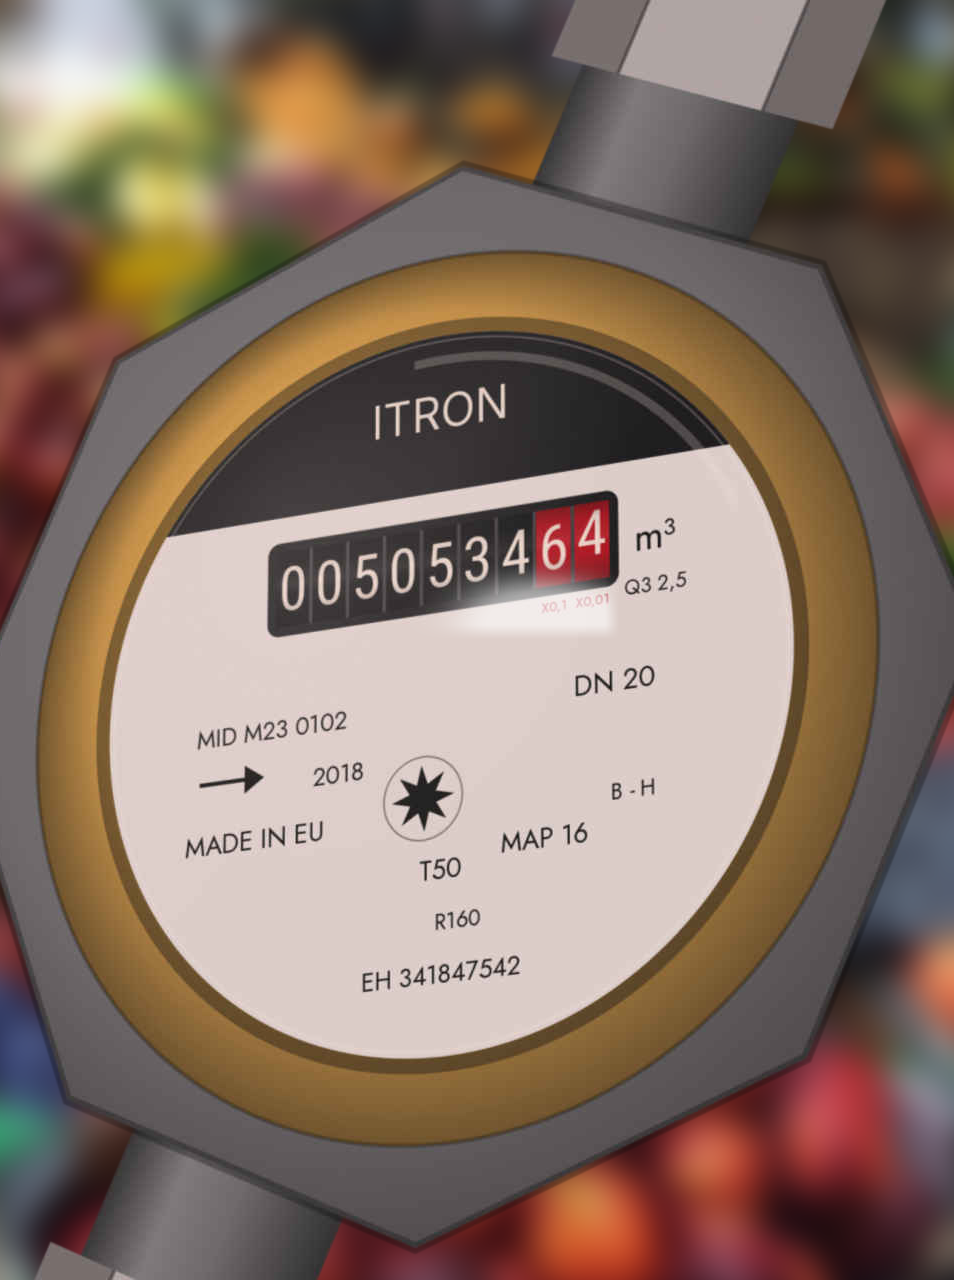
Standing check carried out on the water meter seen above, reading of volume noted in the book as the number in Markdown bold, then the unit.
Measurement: **50534.64** m³
